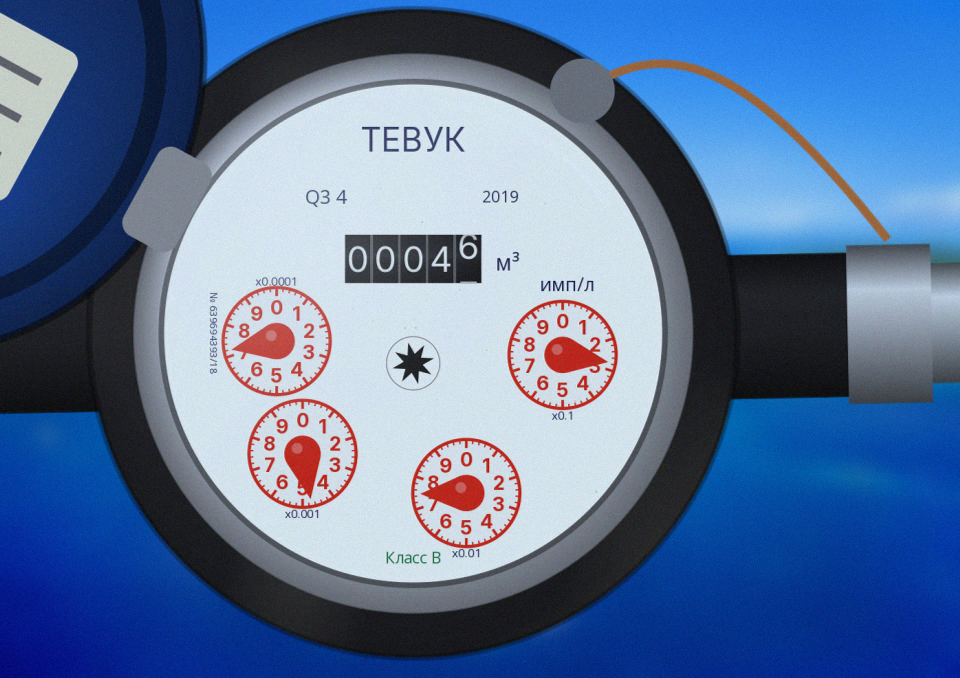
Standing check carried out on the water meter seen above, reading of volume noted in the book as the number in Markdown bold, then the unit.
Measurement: **46.2747** m³
